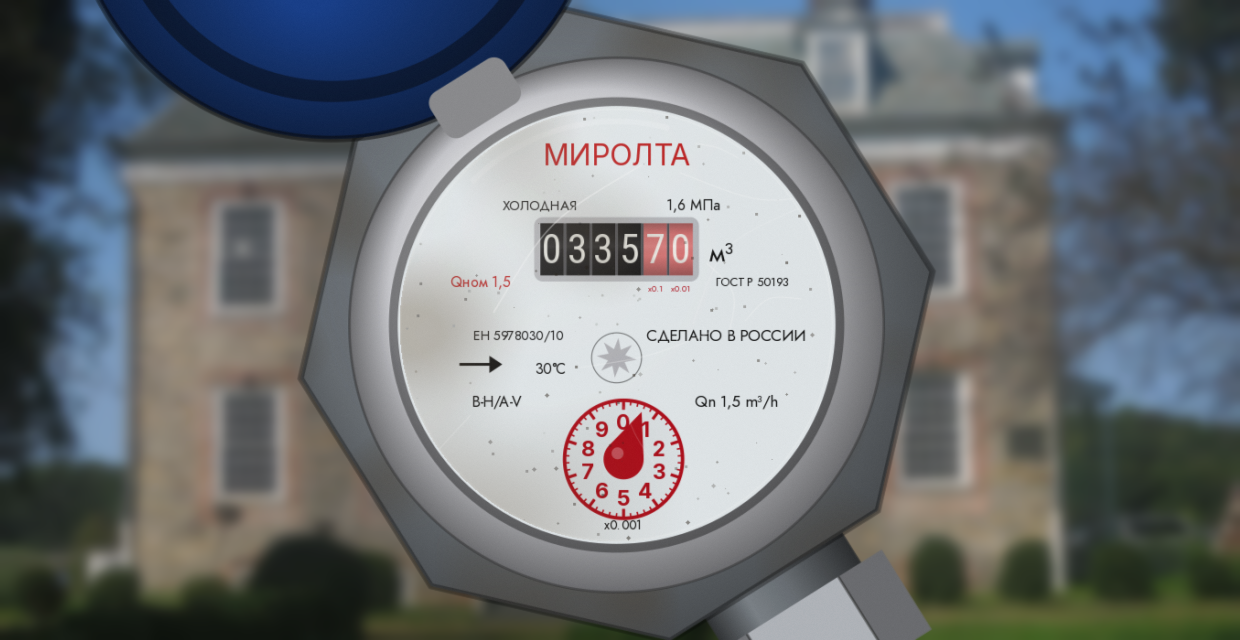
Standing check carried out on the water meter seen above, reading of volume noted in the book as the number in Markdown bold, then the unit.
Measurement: **335.700** m³
